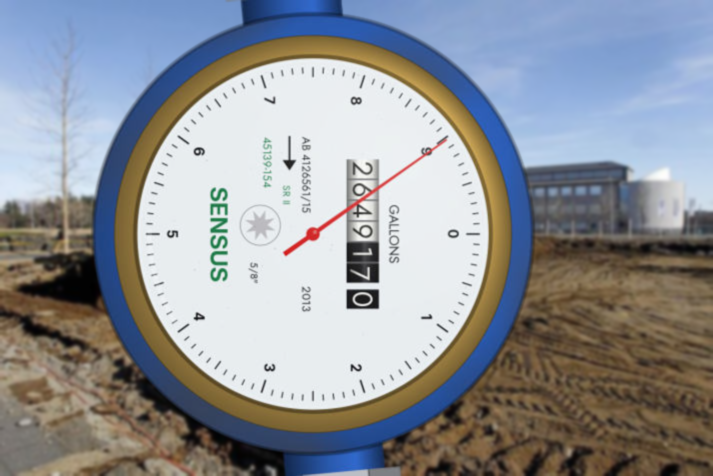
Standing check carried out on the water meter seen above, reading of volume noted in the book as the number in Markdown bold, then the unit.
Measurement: **2649169.0** gal
